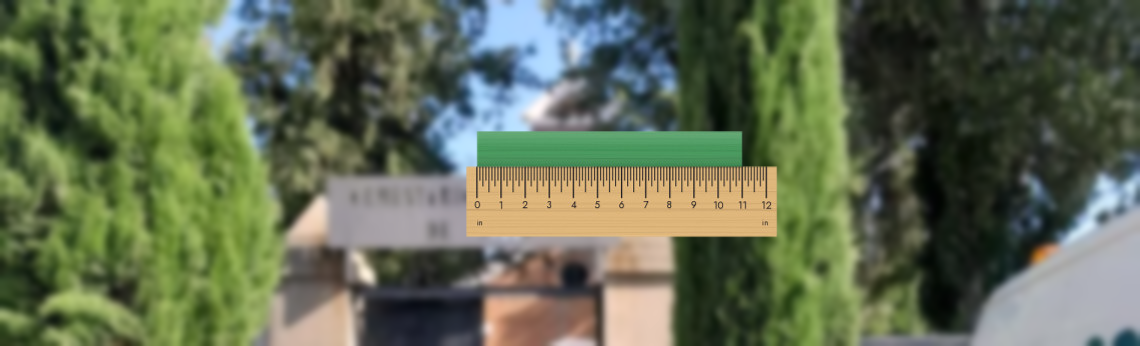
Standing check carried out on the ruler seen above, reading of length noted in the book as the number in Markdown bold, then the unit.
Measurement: **11** in
